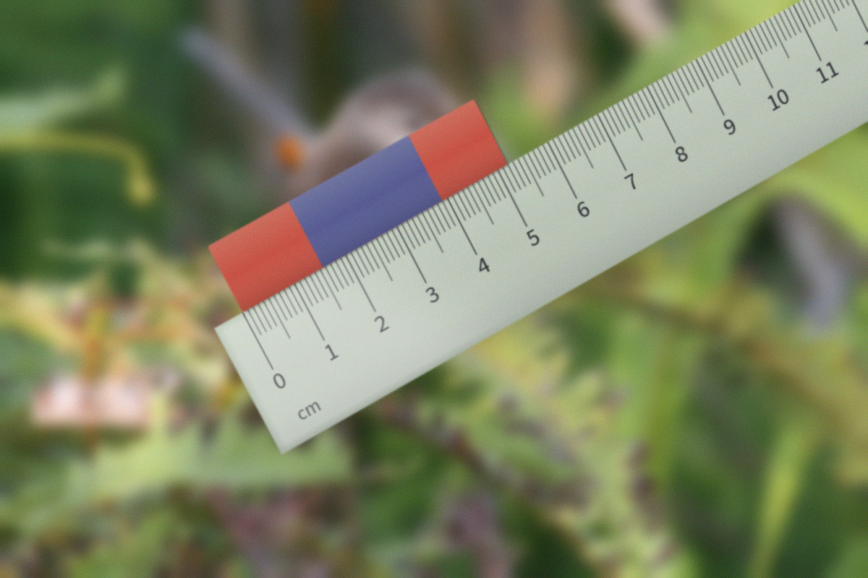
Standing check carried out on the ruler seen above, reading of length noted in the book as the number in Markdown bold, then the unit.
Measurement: **5.2** cm
